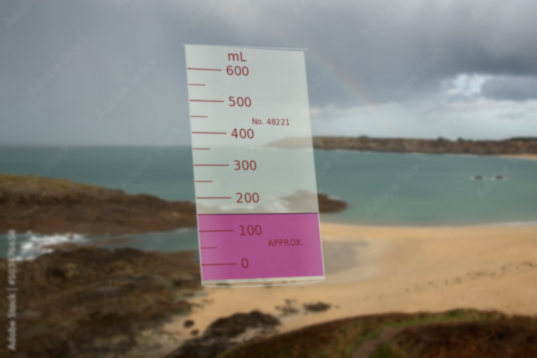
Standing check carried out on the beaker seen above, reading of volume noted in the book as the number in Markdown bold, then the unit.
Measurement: **150** mL
